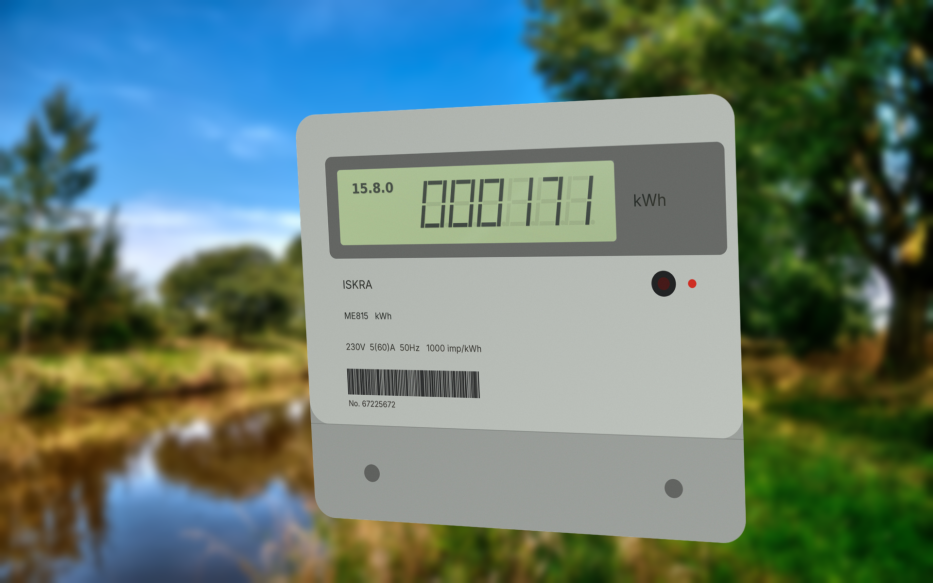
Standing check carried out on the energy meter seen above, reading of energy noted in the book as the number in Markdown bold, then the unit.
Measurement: **171** kWh
